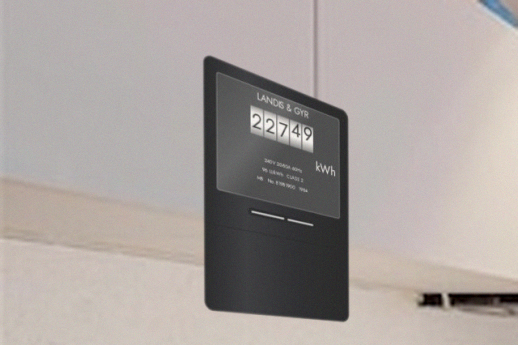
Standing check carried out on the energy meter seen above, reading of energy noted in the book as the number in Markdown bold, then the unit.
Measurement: **22749** kWh
